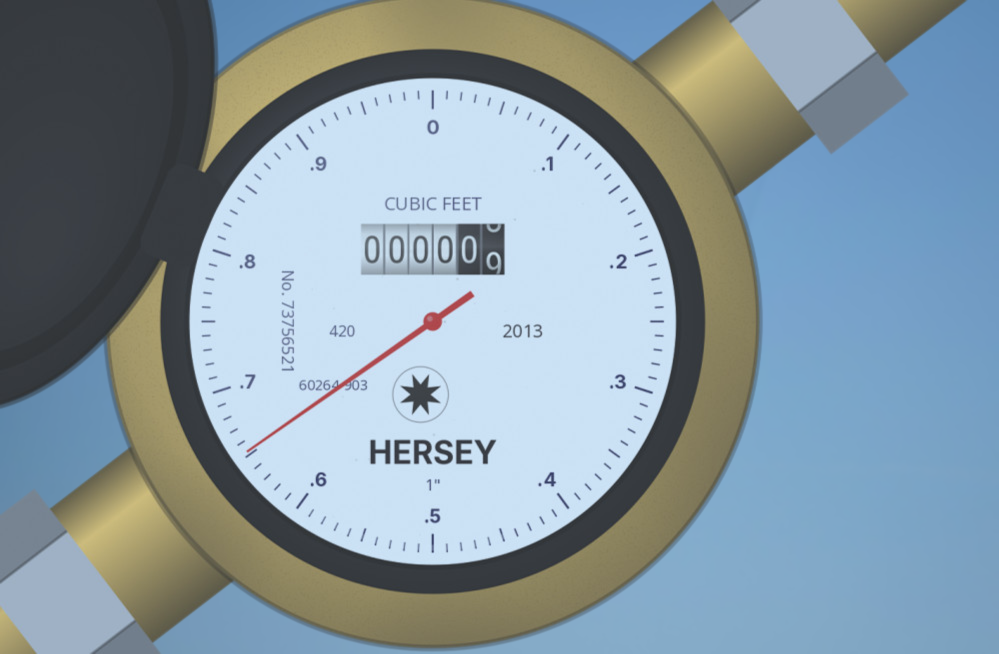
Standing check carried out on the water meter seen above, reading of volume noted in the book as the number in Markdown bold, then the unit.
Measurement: **8.65** ft³
